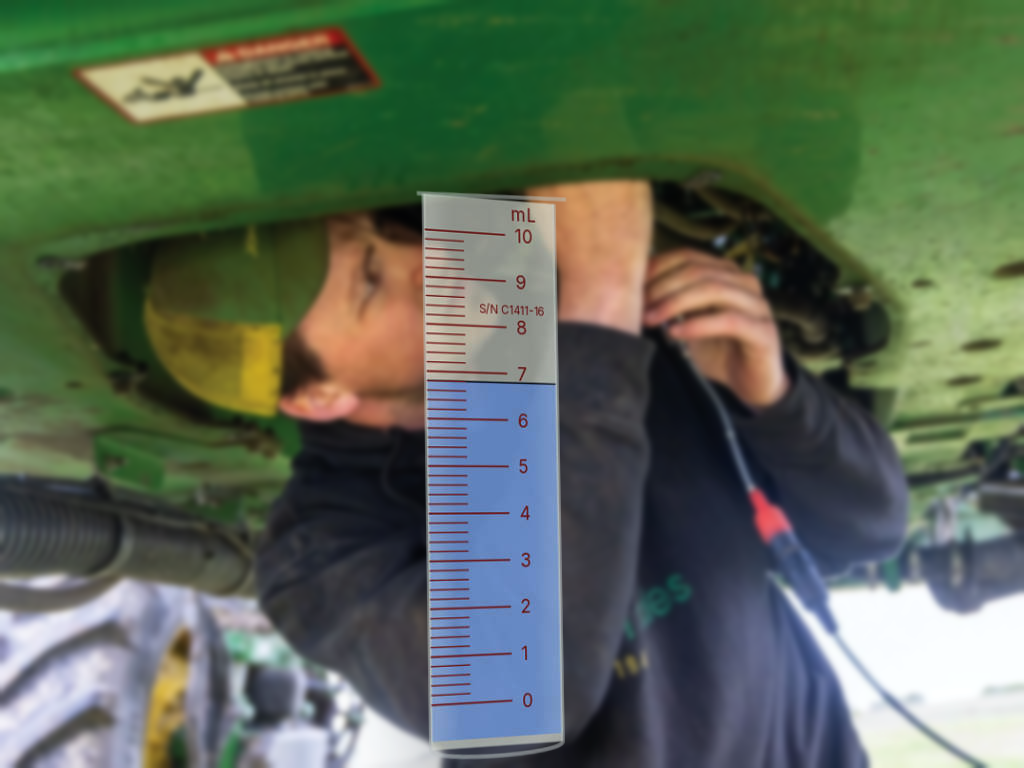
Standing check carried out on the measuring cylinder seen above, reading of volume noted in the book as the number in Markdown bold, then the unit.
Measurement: **6.8** mL
